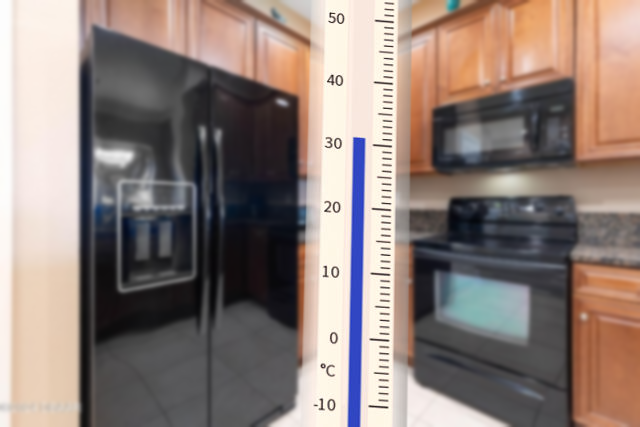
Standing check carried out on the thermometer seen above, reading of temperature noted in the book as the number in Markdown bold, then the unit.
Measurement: **31** °C
